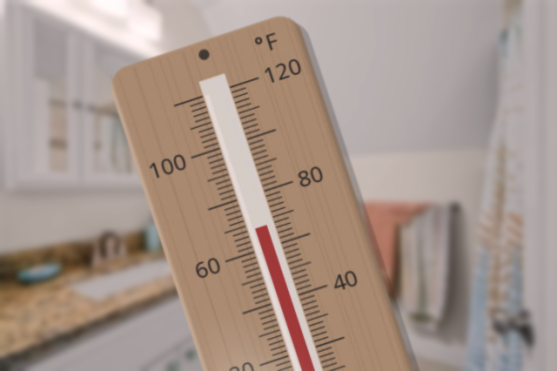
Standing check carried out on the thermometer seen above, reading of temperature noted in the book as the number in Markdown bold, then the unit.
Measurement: **68** °F
